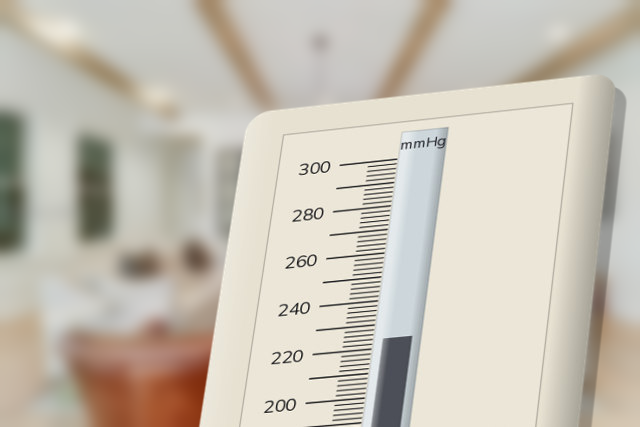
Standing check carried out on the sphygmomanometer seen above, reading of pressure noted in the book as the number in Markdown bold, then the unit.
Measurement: **224** mmHg
